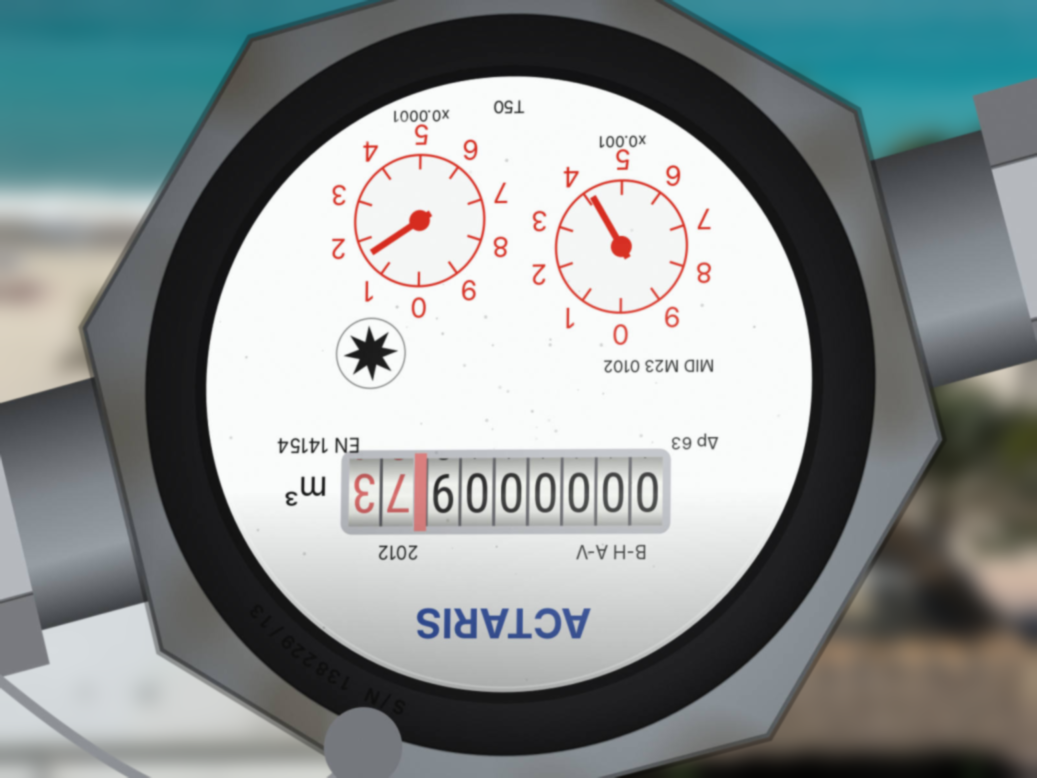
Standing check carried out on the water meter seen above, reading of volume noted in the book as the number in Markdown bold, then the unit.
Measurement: **9.7341** m³
